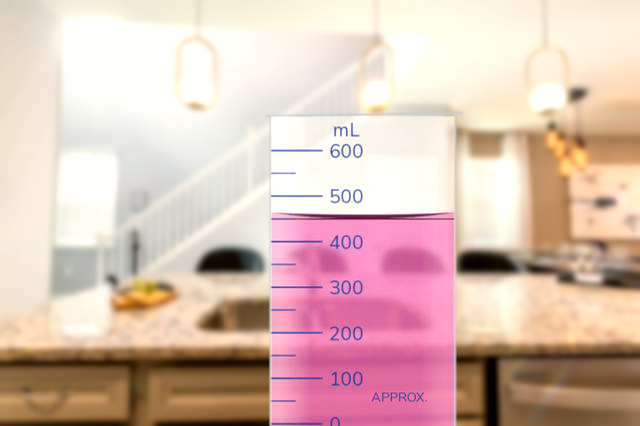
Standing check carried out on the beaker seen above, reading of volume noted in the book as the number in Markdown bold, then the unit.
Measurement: **450** mL
